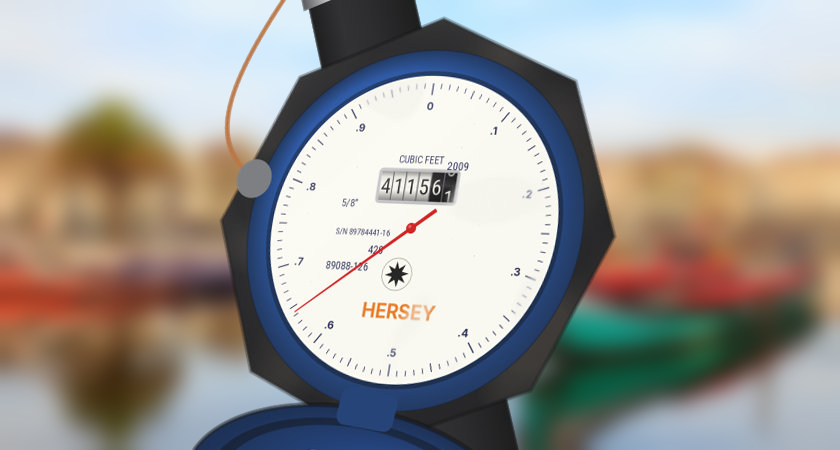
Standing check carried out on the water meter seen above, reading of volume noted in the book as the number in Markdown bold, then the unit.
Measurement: **411560.64** ft³
